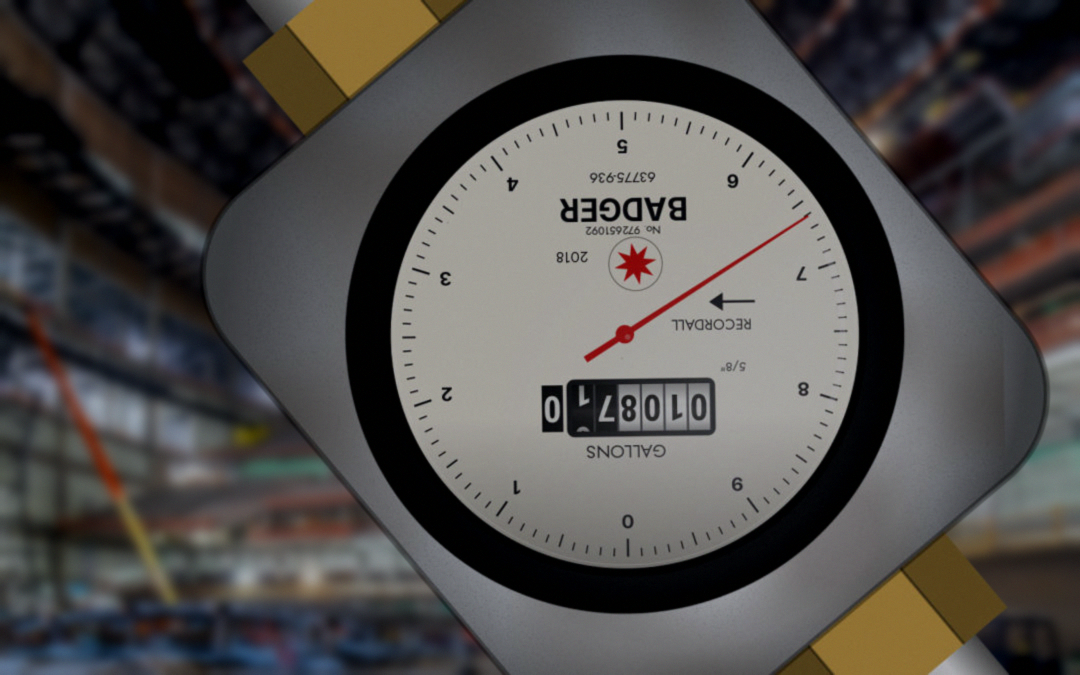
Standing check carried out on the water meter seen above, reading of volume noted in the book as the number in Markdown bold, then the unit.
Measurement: **108706.6** gal
